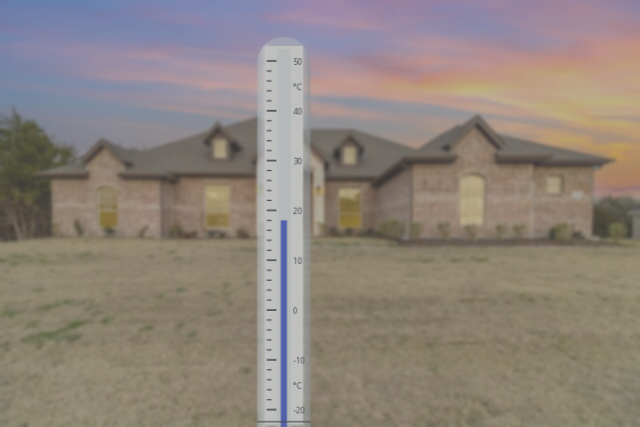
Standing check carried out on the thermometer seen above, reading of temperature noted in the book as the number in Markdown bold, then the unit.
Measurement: **18** °C
